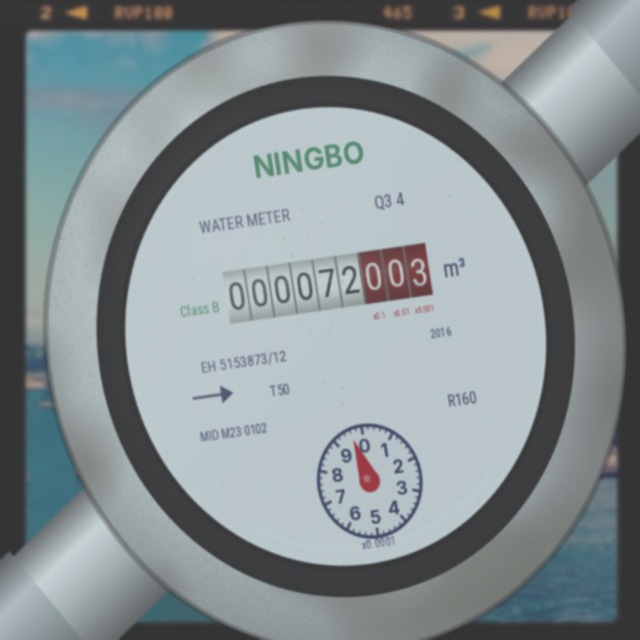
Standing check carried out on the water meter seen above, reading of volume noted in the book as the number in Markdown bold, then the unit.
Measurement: **72.0029** m³
